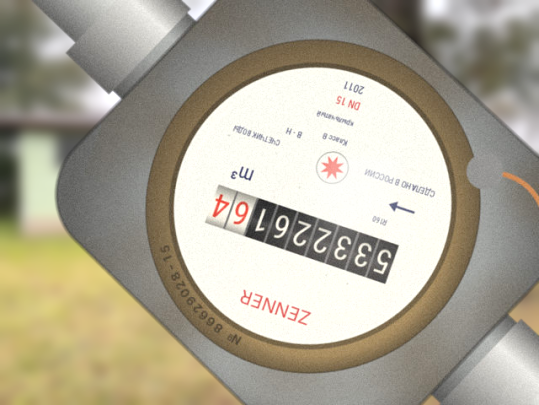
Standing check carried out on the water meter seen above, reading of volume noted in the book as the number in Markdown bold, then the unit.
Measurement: **5332261.64** m³
